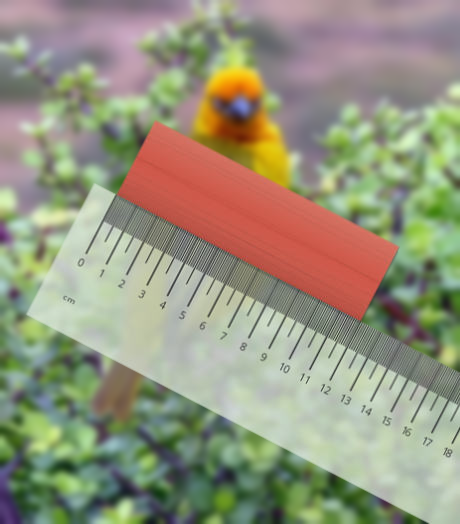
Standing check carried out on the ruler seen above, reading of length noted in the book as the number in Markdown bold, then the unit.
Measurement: **12** cm
